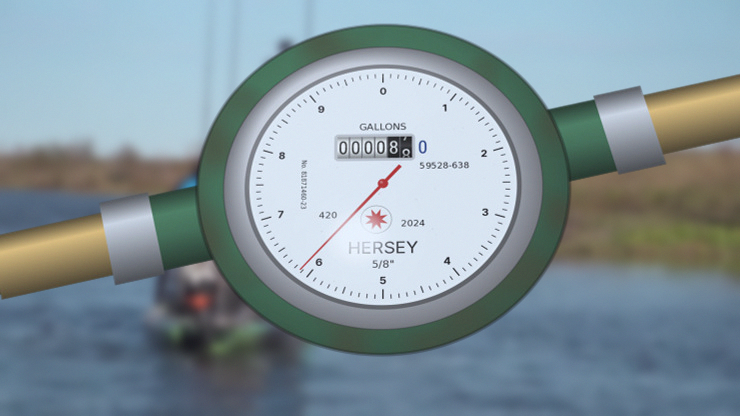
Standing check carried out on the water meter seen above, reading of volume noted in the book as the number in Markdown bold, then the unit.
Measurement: **876.1** gal
